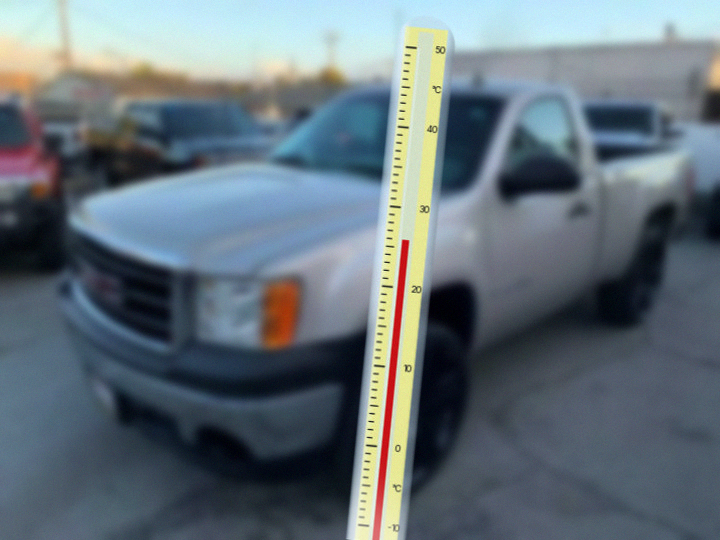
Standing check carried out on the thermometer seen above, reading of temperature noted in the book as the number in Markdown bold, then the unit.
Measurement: **26** °C
